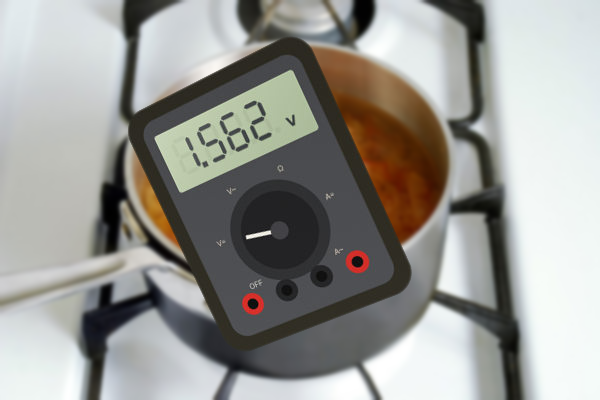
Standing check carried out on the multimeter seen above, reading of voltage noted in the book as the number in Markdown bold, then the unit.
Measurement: **1.562** V
